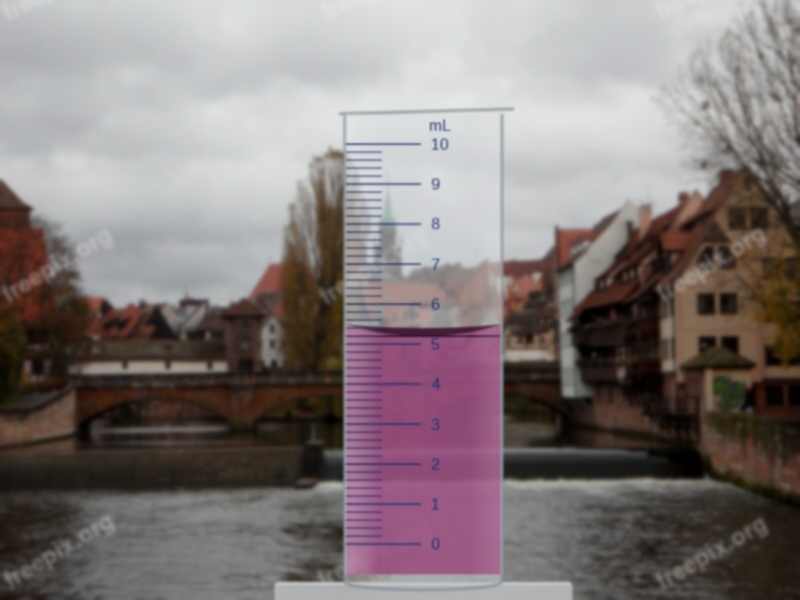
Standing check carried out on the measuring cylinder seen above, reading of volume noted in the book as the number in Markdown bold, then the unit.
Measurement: **5.2** mL
